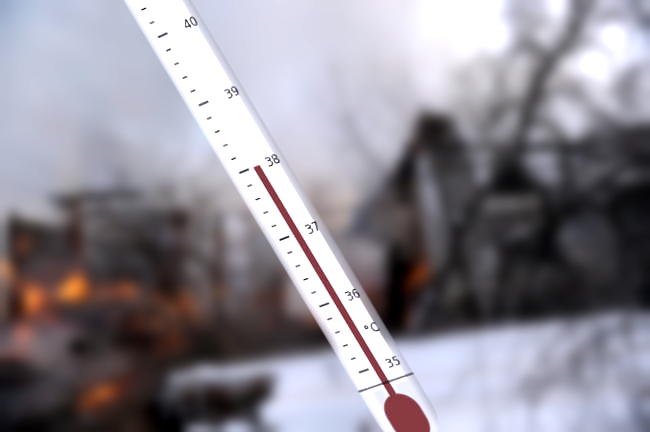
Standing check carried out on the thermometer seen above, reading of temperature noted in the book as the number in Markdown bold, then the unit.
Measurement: **38** °C
